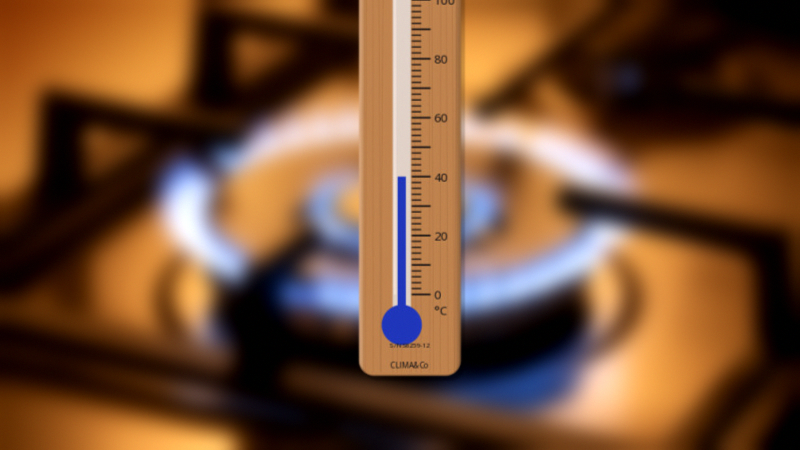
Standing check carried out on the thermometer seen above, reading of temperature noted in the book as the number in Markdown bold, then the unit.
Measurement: **40** °C
